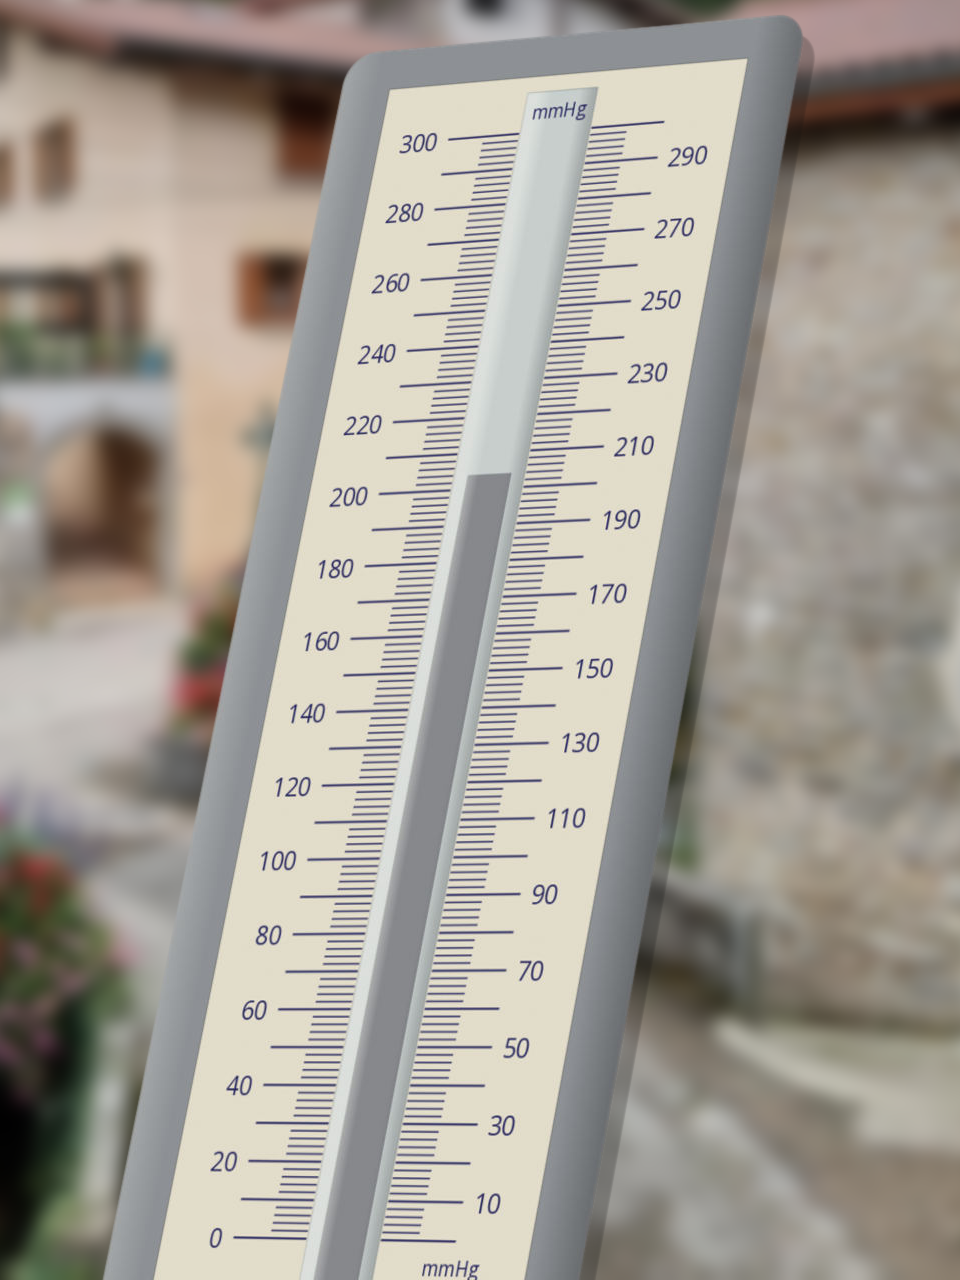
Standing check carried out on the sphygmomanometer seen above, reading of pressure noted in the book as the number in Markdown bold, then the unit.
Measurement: **204** mmHg
